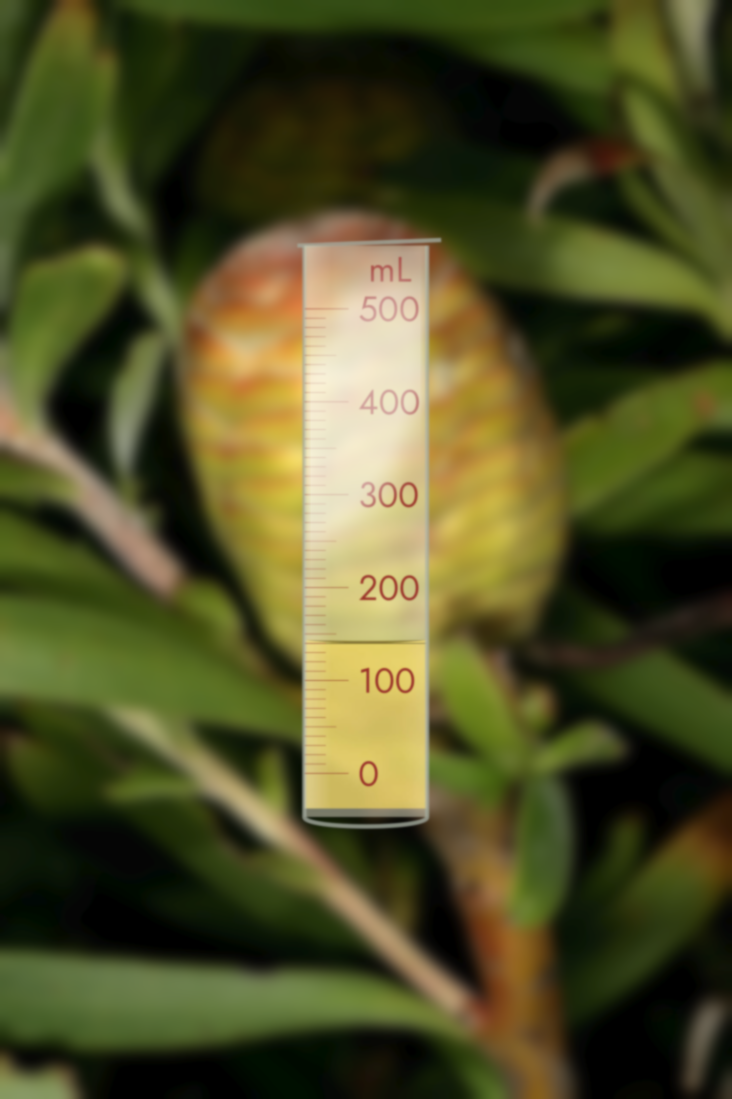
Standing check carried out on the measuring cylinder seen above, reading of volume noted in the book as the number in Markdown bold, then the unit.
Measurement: **140** mL
